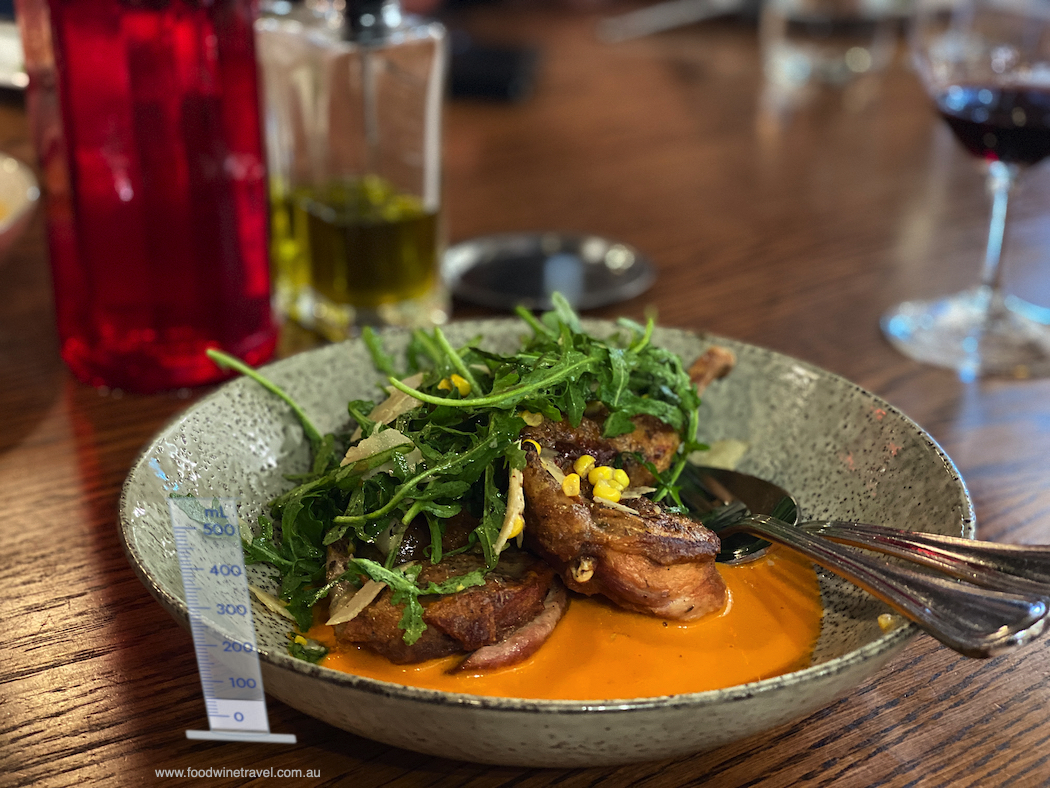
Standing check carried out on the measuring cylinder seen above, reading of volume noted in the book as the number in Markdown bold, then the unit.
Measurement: **50** mL
